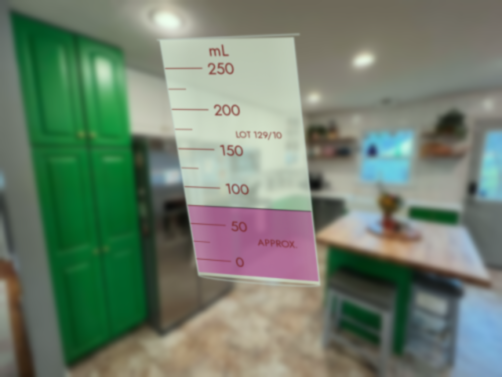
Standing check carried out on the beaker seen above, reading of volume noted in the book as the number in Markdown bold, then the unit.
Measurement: **75** mL
